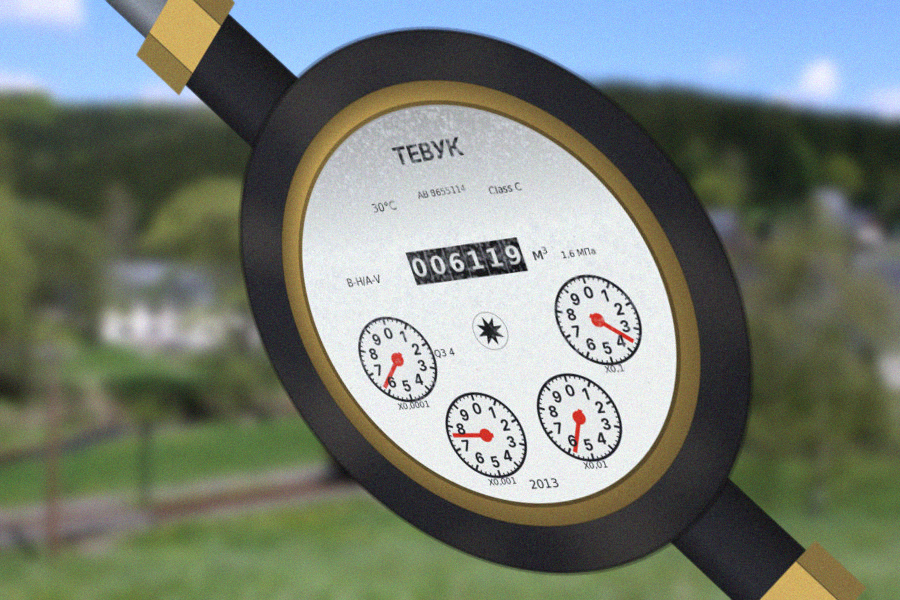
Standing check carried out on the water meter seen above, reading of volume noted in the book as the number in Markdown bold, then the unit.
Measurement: **6119.3576** m³
